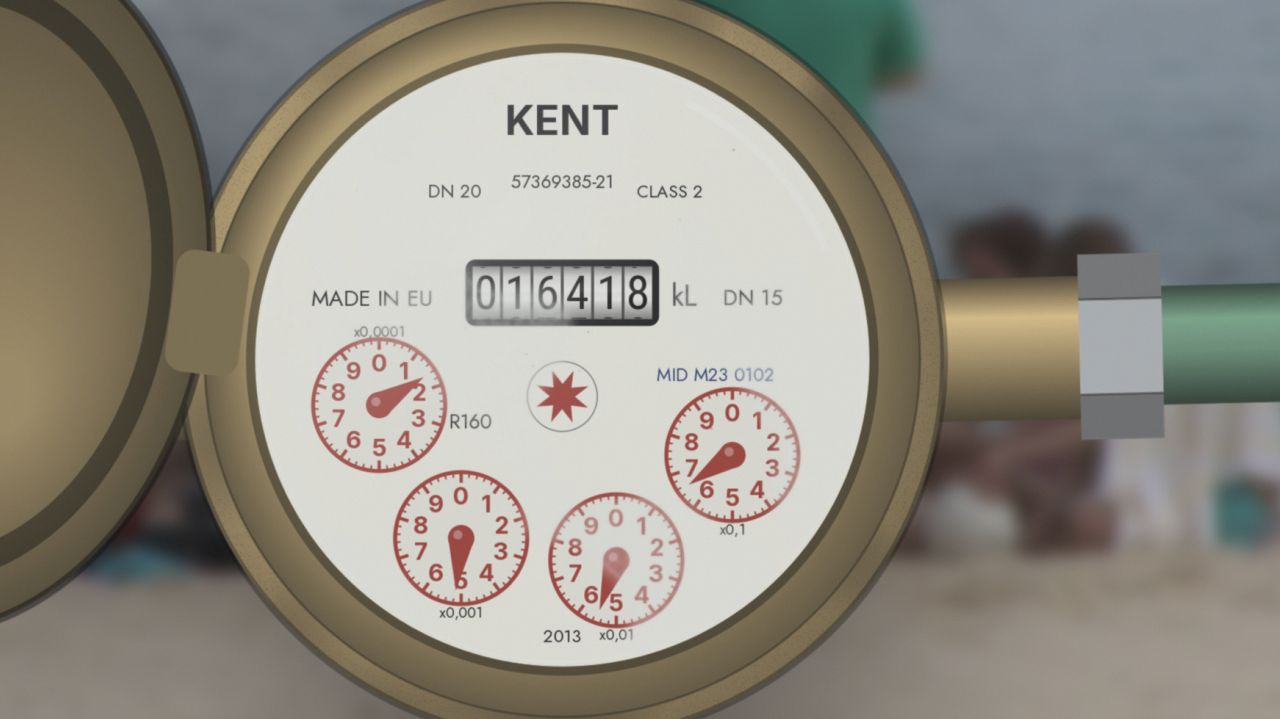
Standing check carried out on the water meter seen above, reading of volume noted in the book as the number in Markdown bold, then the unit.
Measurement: **16418.6551** kL
